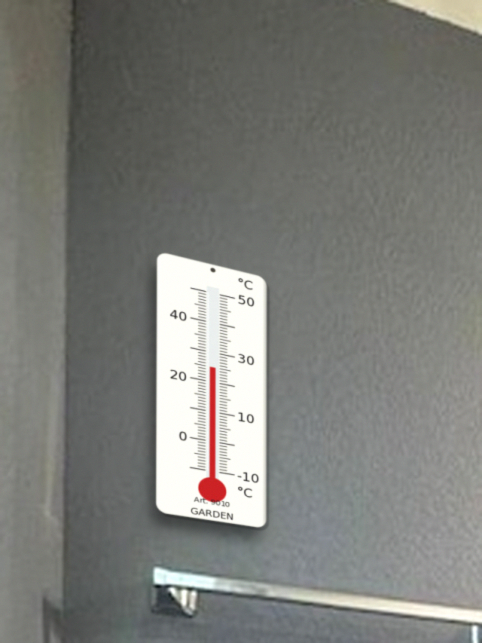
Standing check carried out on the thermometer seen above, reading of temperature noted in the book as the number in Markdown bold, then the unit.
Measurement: **25** °C
